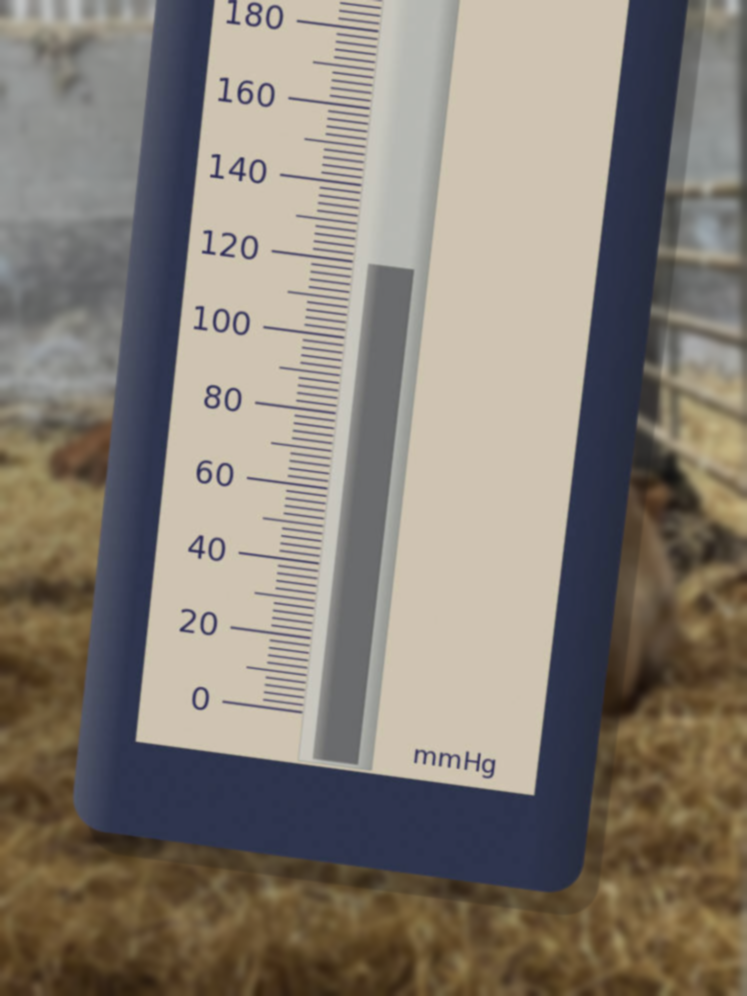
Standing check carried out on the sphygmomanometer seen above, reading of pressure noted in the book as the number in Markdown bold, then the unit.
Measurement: **120** mmHg
